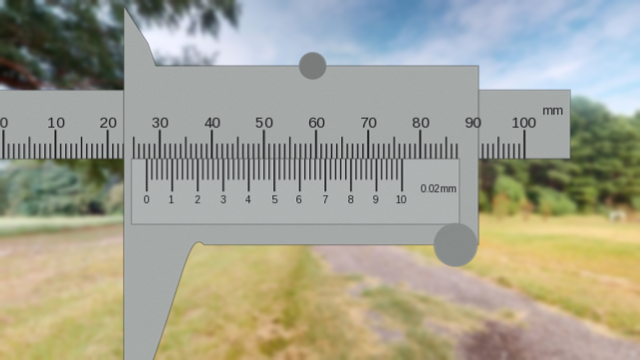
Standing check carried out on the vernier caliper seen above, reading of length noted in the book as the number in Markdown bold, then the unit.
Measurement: **27.5** mm
